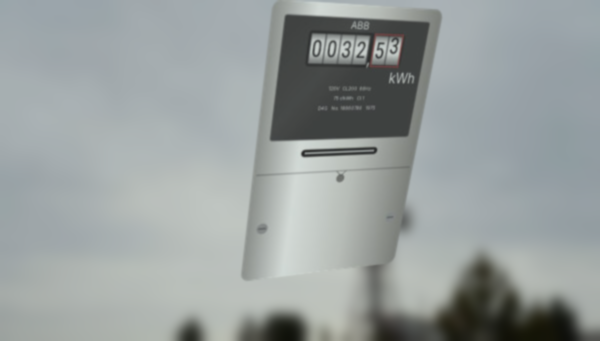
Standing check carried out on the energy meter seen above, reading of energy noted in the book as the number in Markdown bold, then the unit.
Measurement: **32.53** kWh
